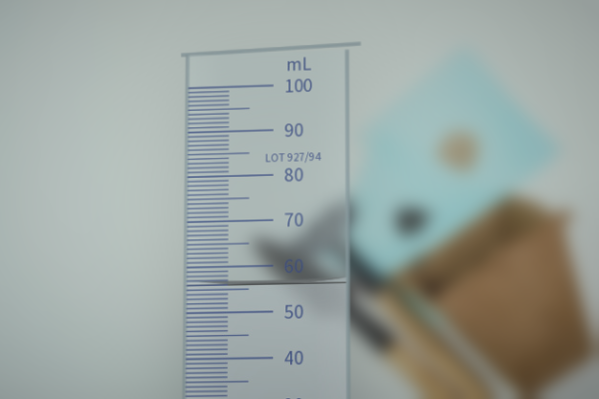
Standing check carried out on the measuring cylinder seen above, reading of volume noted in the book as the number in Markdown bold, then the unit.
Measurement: **56** mL
